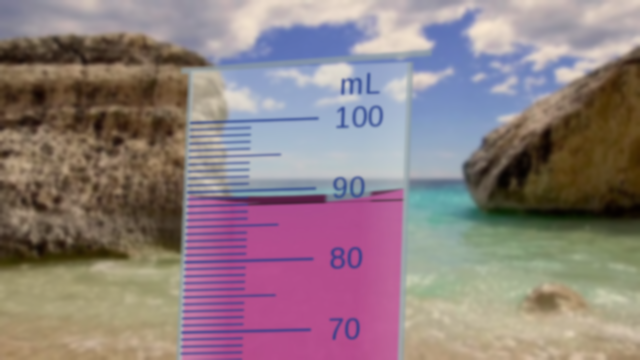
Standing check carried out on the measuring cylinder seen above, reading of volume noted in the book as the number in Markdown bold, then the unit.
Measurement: **88** mL
